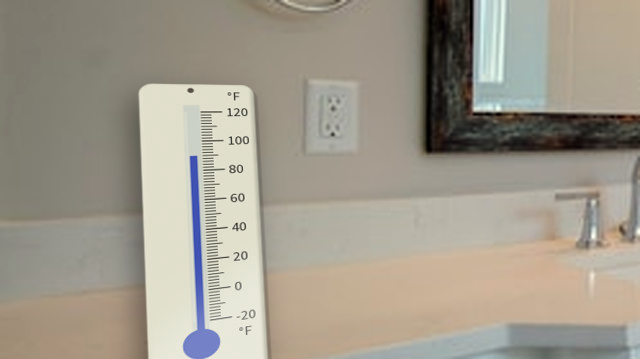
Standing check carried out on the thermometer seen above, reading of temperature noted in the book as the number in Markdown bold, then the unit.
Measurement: **90** °F
